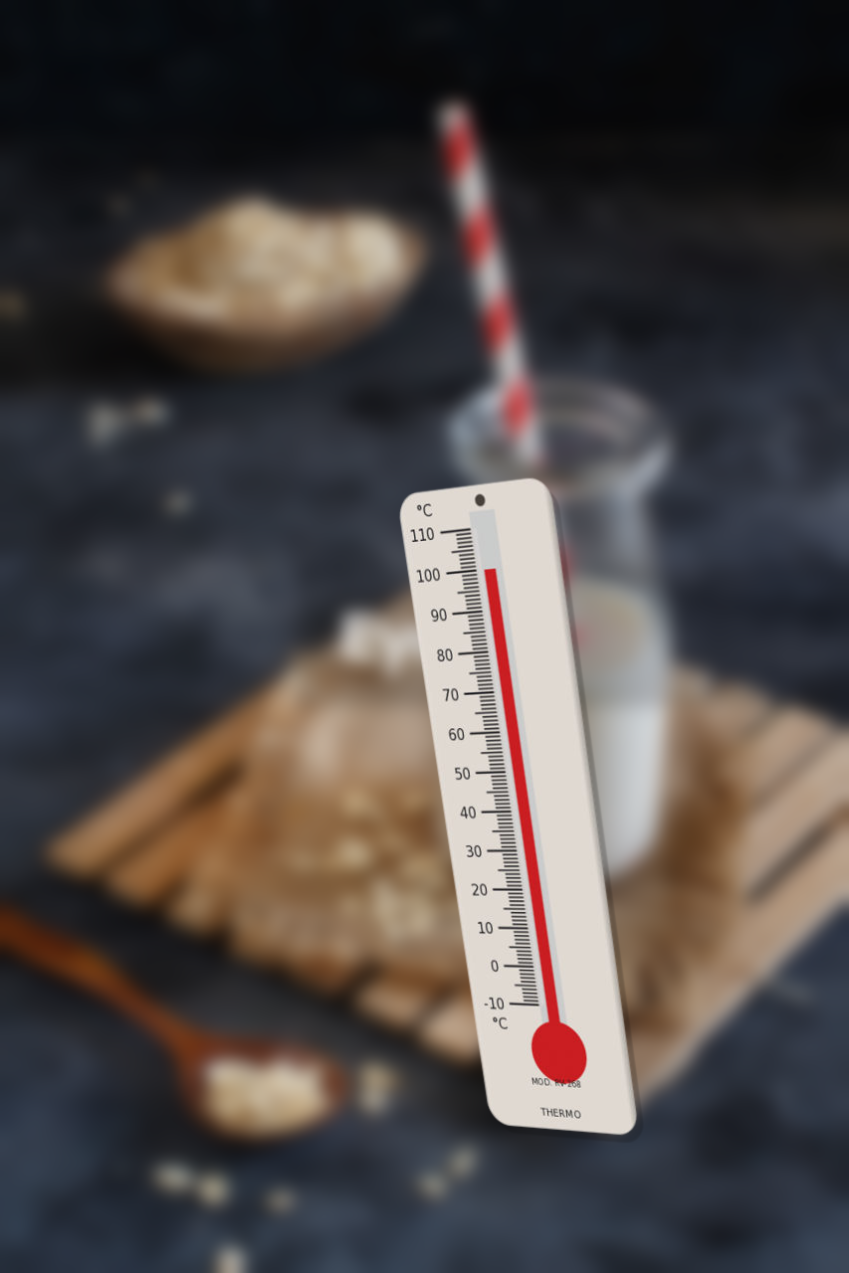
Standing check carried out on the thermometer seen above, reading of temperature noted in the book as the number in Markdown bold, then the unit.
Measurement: **100** °C
